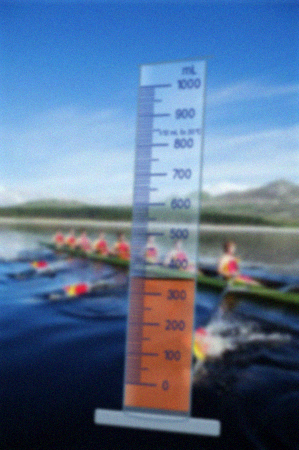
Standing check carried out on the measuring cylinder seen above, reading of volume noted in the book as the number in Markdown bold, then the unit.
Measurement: **350** mL
